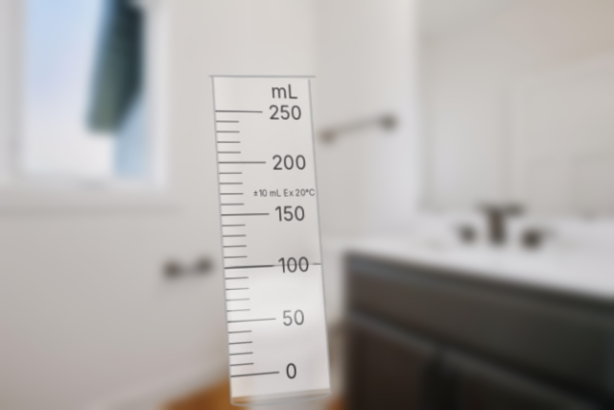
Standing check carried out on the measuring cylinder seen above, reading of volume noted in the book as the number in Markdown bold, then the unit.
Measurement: **100** mL
